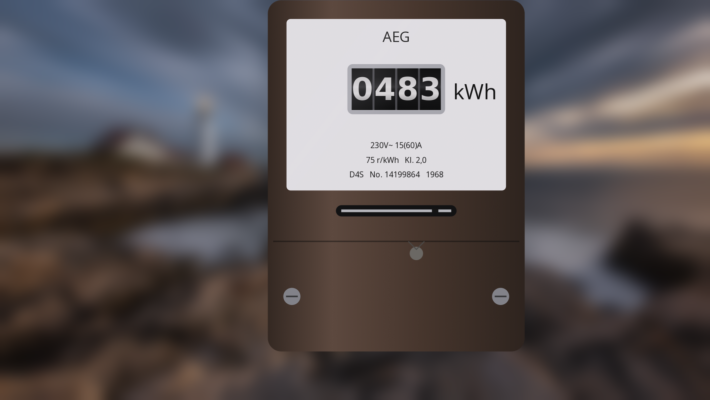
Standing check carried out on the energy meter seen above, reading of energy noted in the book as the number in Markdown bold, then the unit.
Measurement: **483** kWh
